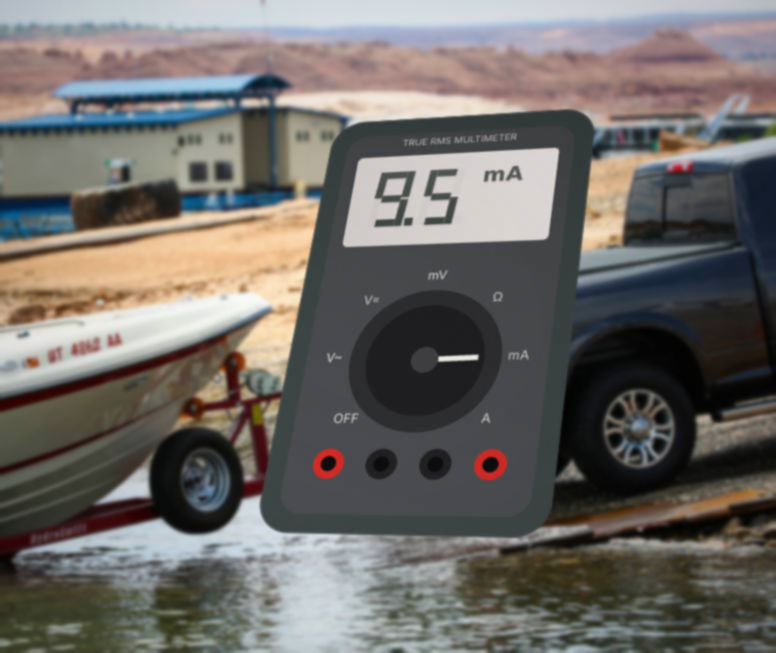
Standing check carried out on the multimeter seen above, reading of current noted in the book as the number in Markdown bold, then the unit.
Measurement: **9.5** mA
